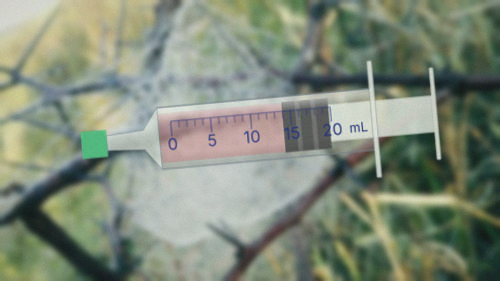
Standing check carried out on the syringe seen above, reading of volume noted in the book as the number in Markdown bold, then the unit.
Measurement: **14** mL
